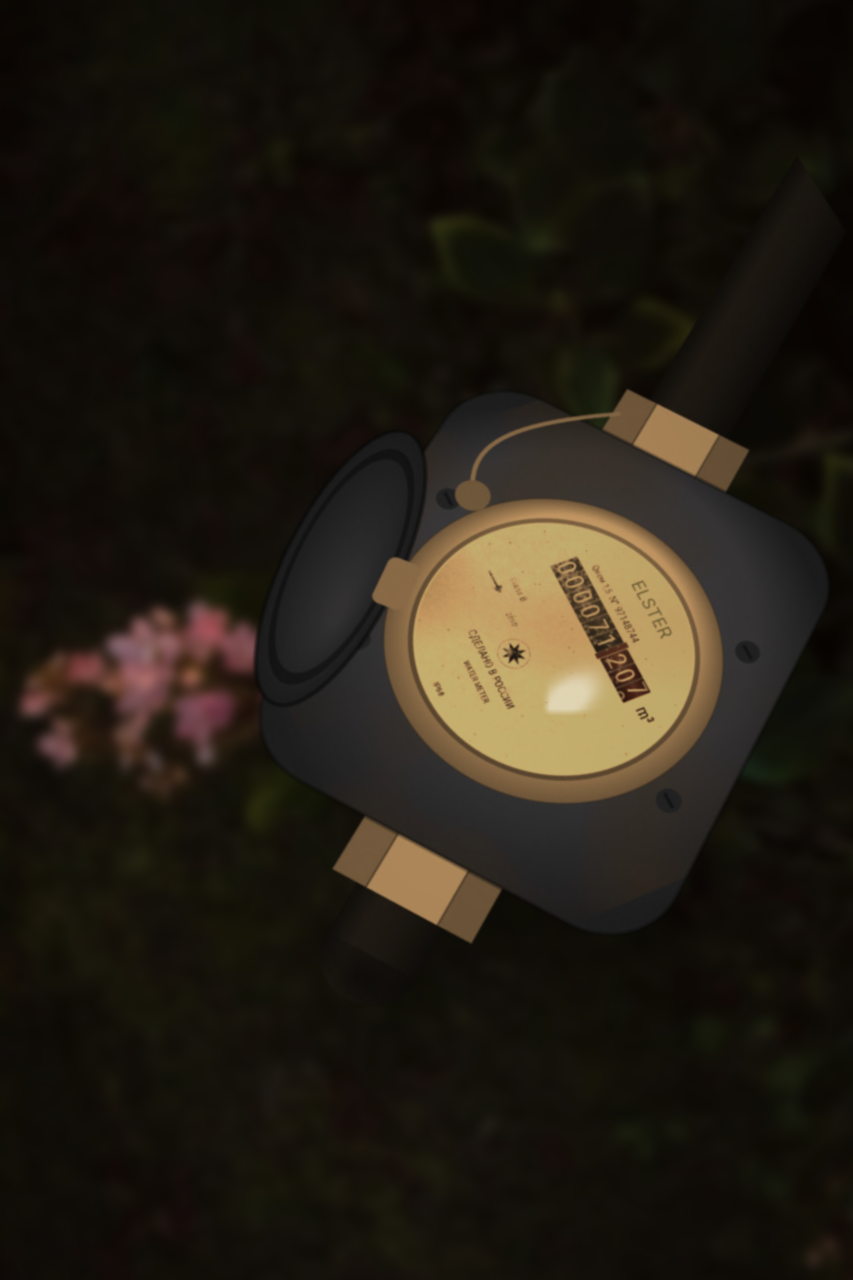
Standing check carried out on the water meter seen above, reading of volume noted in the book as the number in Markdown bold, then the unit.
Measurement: **71.207** m³
